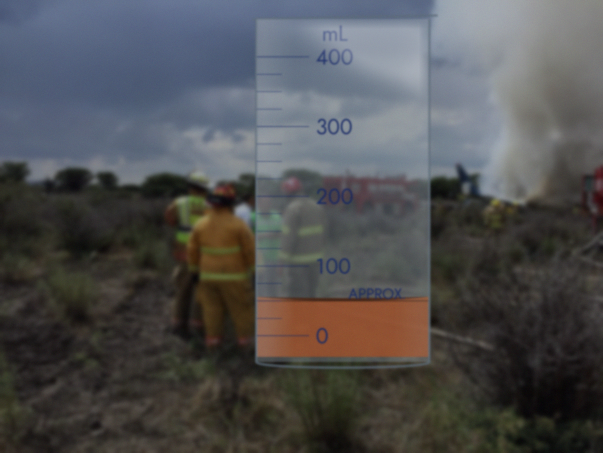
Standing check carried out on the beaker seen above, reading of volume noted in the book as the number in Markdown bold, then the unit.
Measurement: **50** mL
